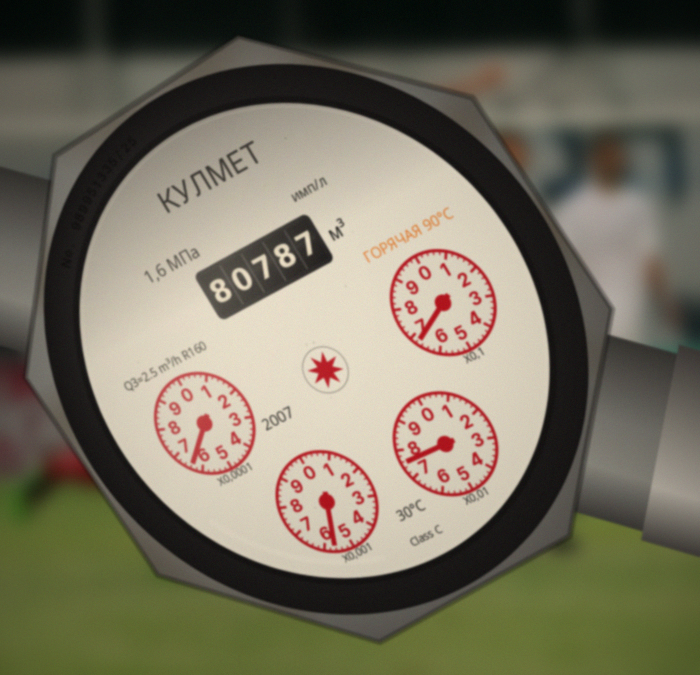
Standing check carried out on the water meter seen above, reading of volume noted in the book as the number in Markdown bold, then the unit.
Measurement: **80787.6756** m³
